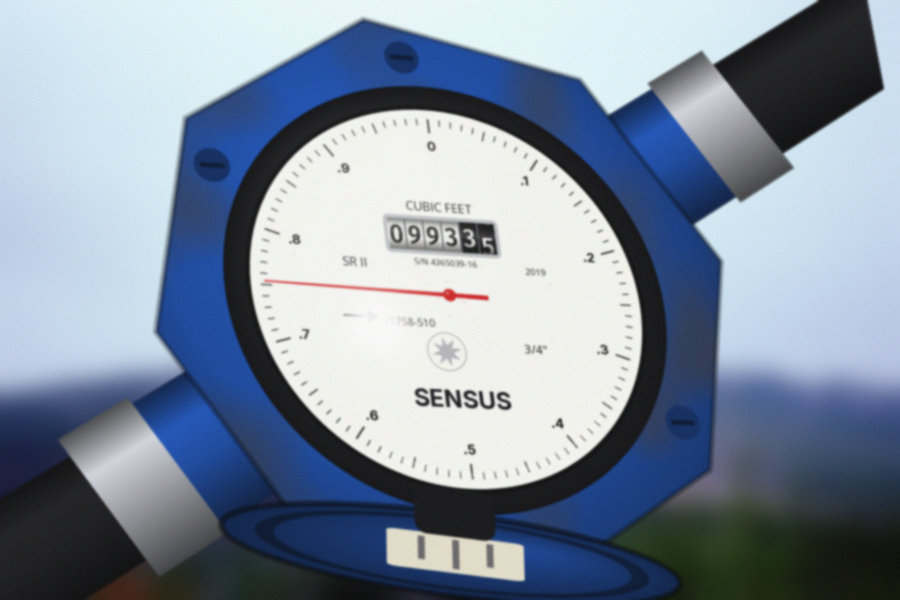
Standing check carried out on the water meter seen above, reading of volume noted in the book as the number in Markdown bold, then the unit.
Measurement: **99334.75** ft³
